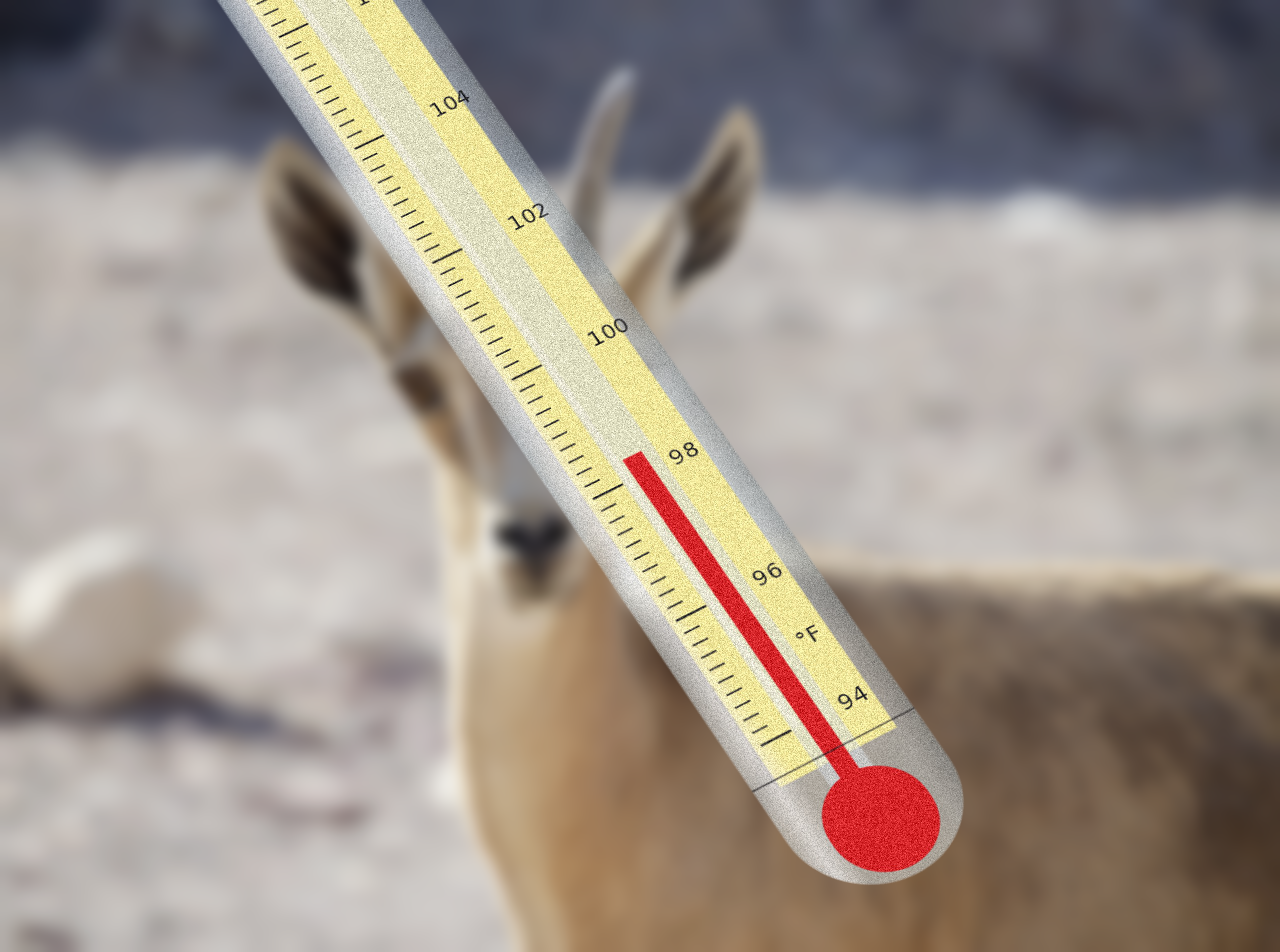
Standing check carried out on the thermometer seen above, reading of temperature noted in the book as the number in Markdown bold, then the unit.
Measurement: **98.3** °F
